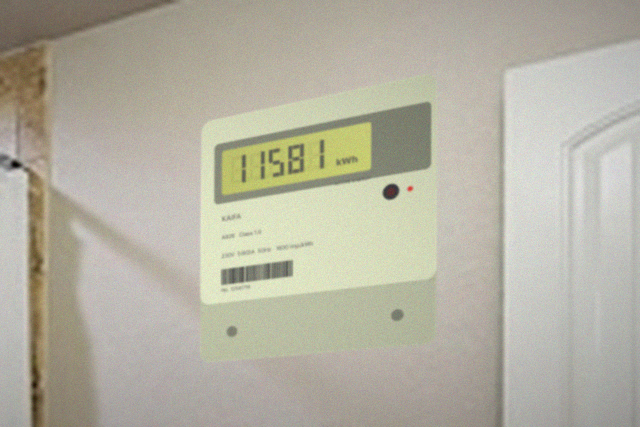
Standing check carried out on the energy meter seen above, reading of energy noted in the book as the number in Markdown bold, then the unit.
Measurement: **11581** kWh
